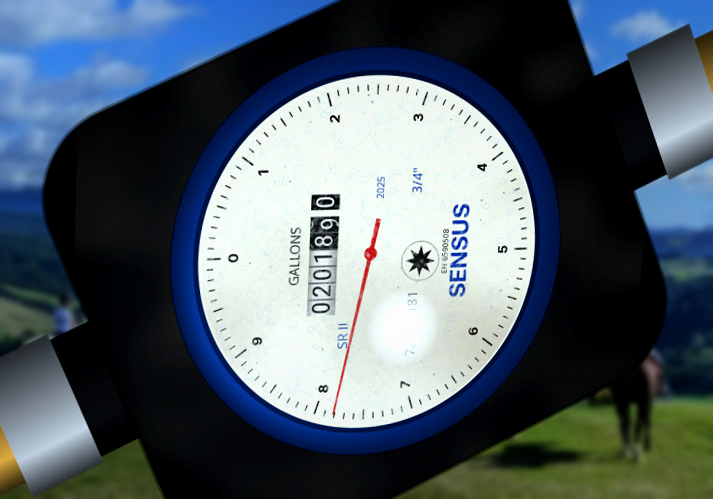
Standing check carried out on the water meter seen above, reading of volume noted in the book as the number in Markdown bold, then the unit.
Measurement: **201887.8** gal
